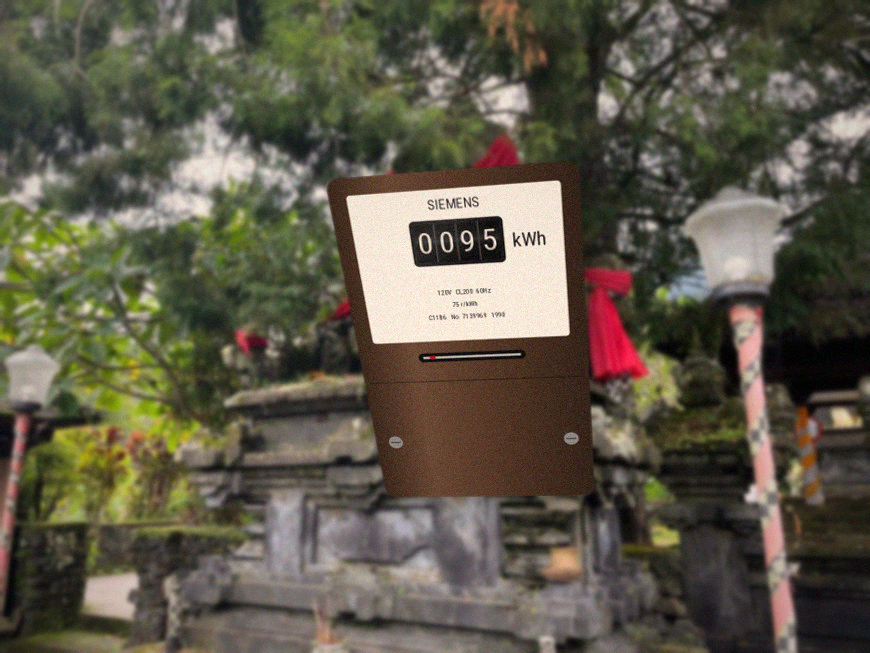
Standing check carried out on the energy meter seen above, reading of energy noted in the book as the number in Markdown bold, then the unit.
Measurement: **95** kWh
